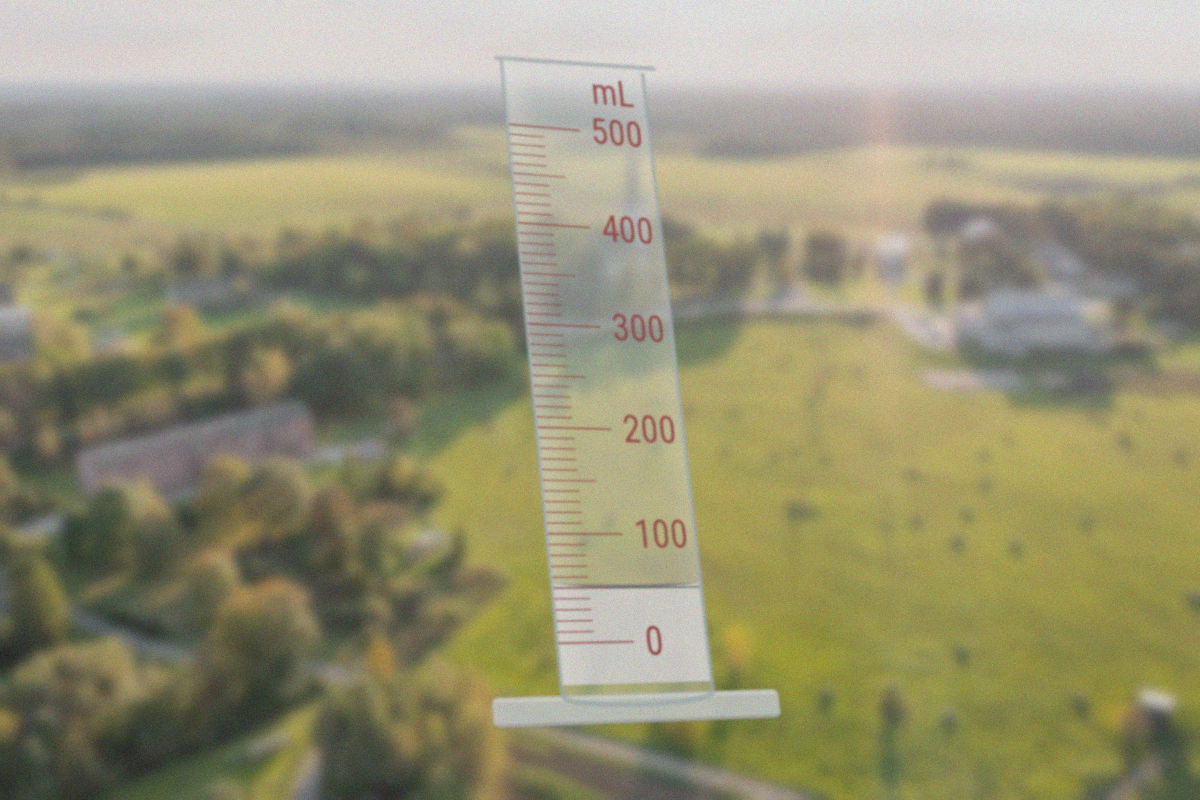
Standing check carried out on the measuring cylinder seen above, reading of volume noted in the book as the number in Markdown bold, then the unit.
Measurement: **50** mL
